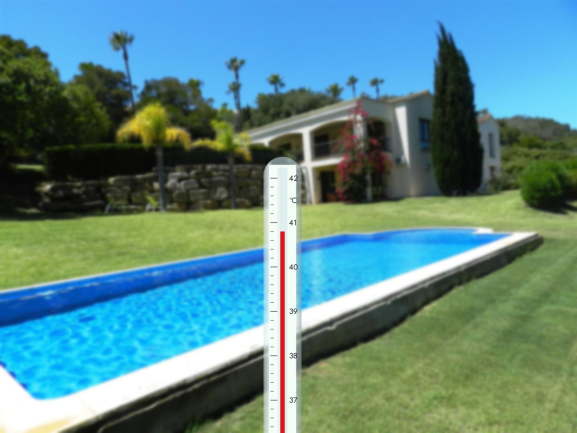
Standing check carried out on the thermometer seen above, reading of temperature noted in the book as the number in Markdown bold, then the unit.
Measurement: **40.8** °C
